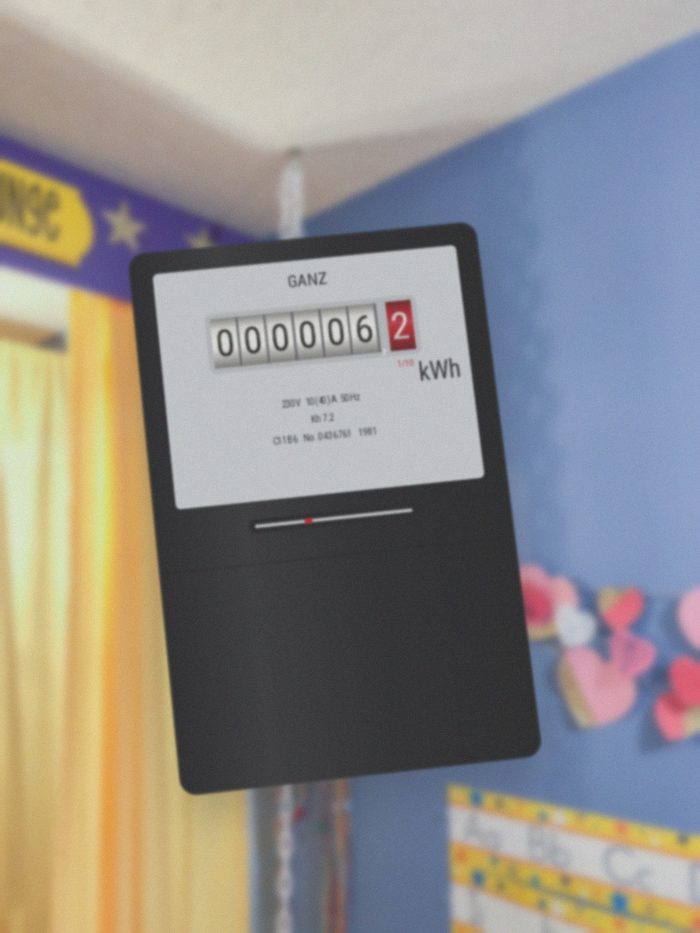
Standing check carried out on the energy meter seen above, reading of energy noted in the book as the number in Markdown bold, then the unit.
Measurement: **6.2** kWh
